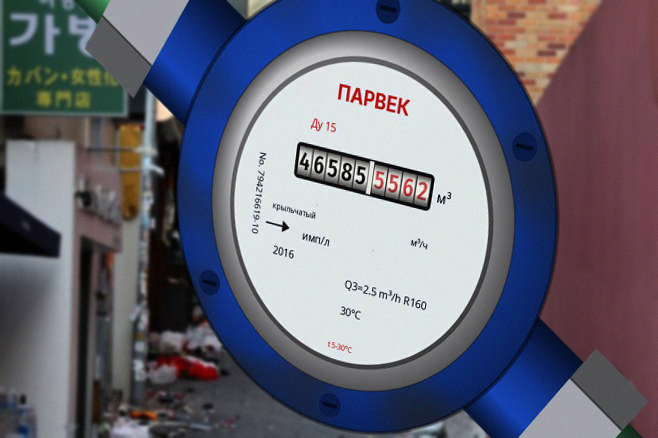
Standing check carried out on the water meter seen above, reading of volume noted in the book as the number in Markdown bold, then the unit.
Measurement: **46585.5562** m³
